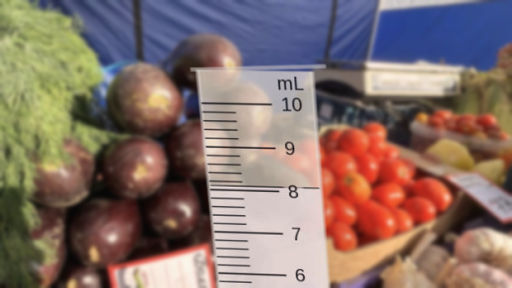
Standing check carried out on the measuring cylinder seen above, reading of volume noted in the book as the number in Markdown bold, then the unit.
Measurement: **8.1** mL
